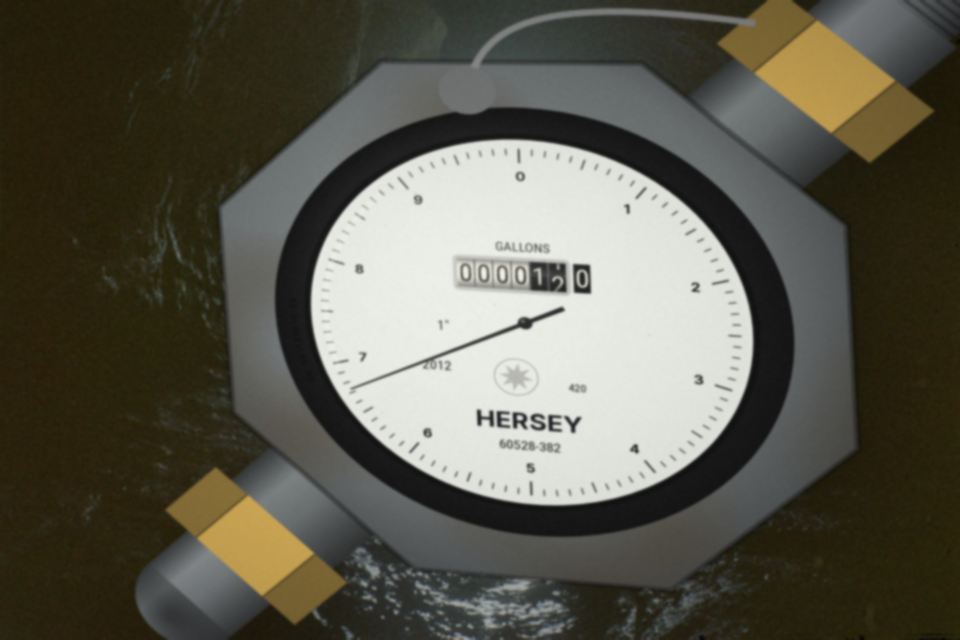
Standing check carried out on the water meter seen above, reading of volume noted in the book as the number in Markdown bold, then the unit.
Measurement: **116.7** gal
